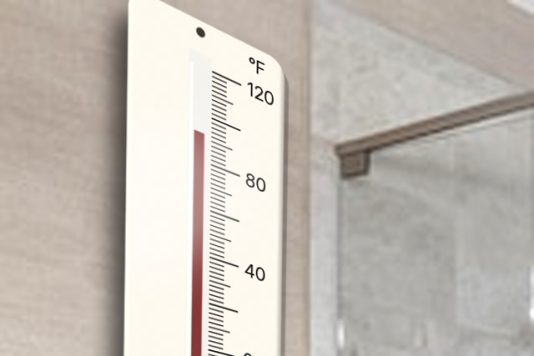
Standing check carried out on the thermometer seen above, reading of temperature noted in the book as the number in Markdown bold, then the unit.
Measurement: **92** °F
